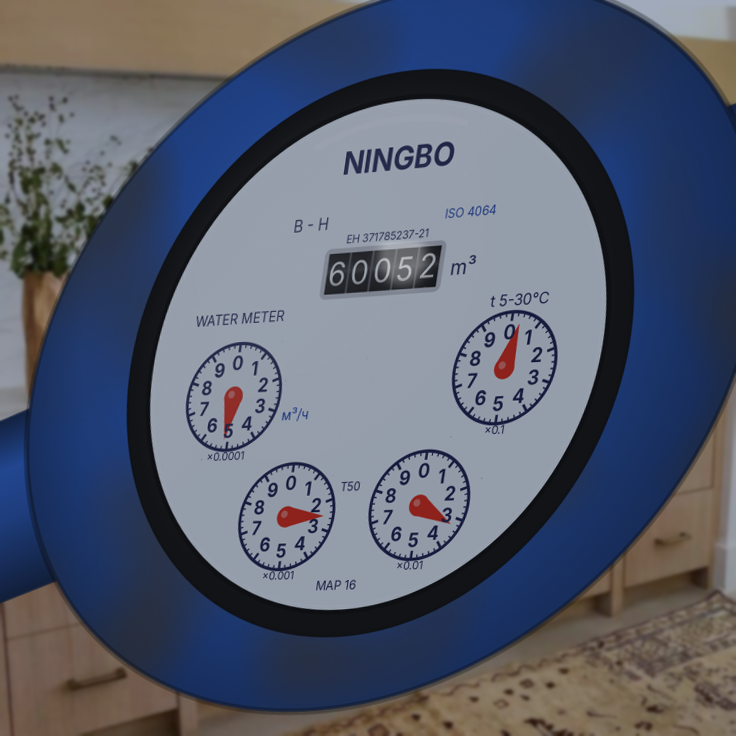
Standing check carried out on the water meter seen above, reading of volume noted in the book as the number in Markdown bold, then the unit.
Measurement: **60052.0325** m³
